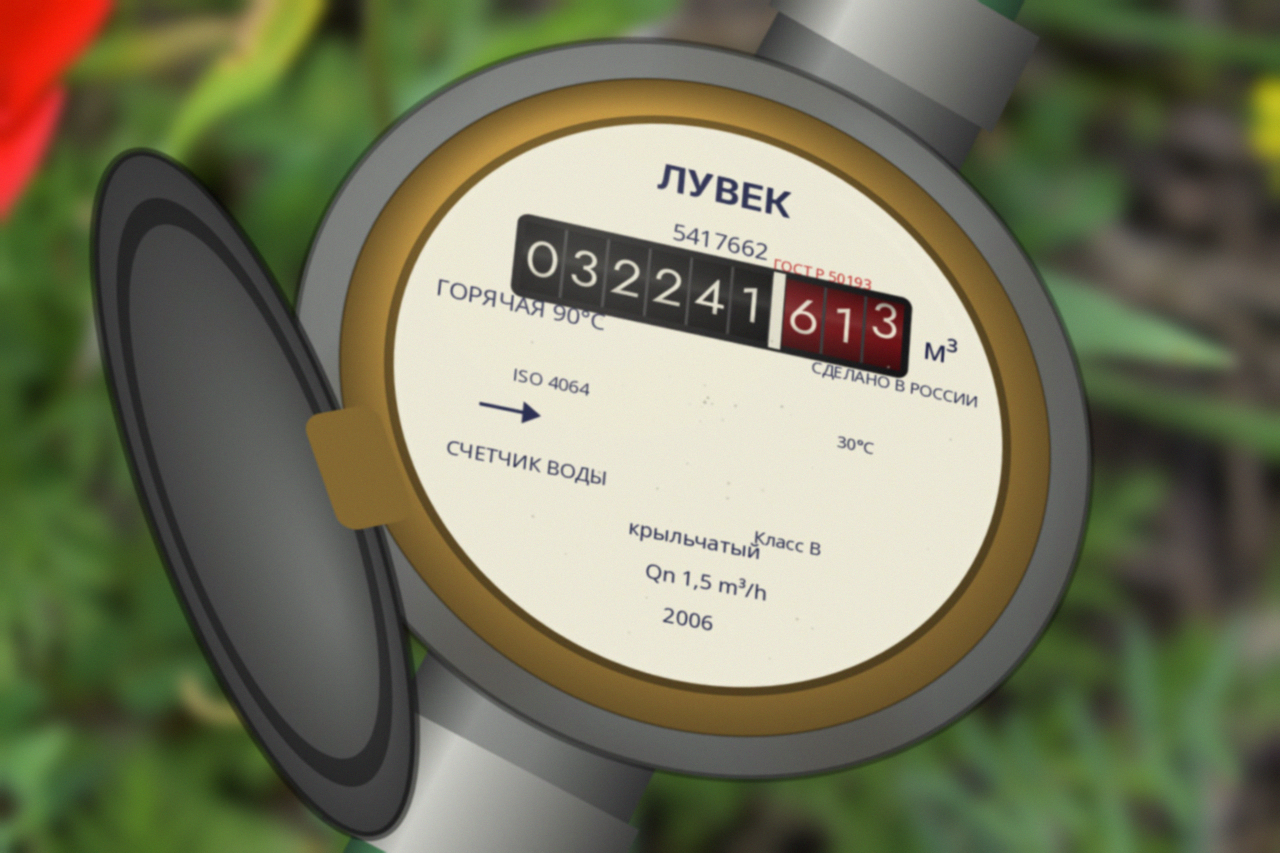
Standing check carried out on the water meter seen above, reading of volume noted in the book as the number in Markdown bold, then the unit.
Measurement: **32241.613** m³
